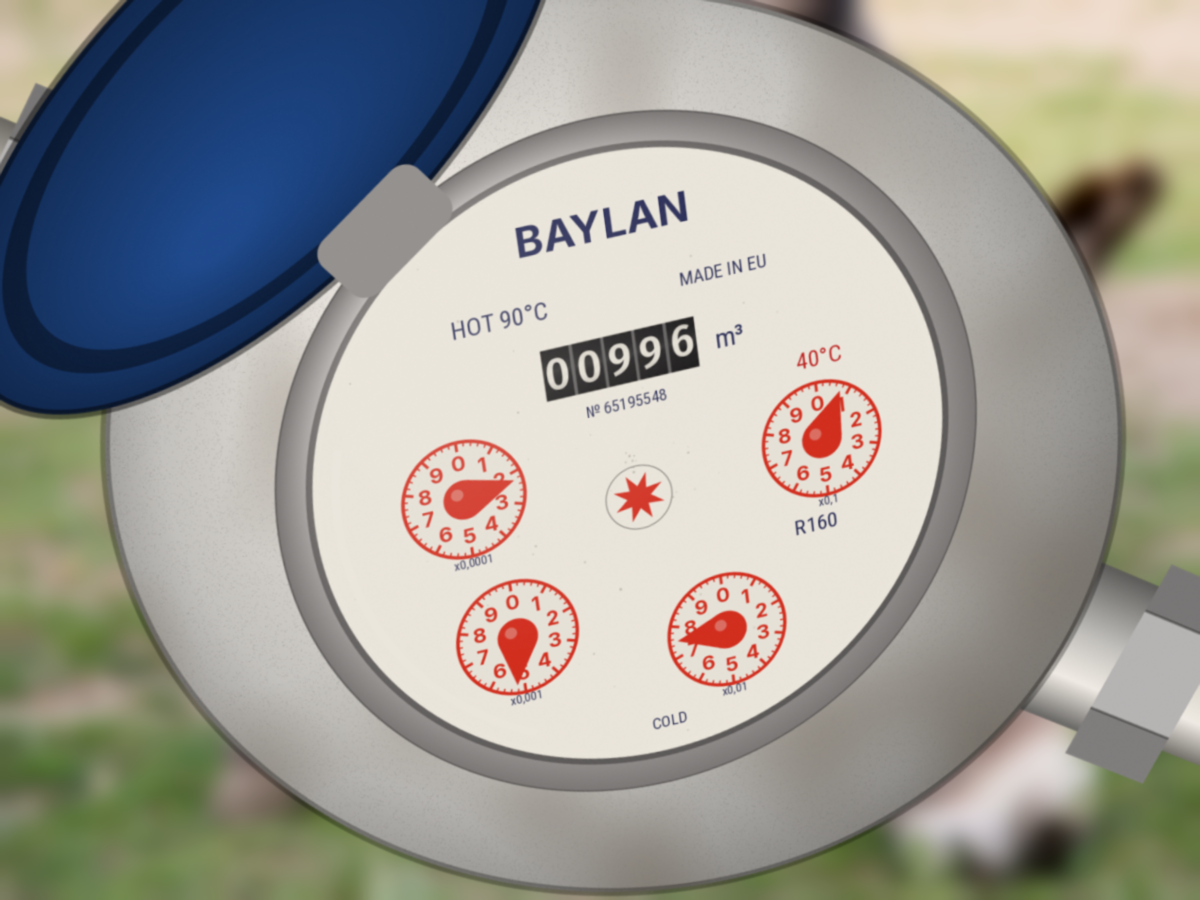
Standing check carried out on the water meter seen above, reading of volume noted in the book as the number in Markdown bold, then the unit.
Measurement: **996.0752** m³
